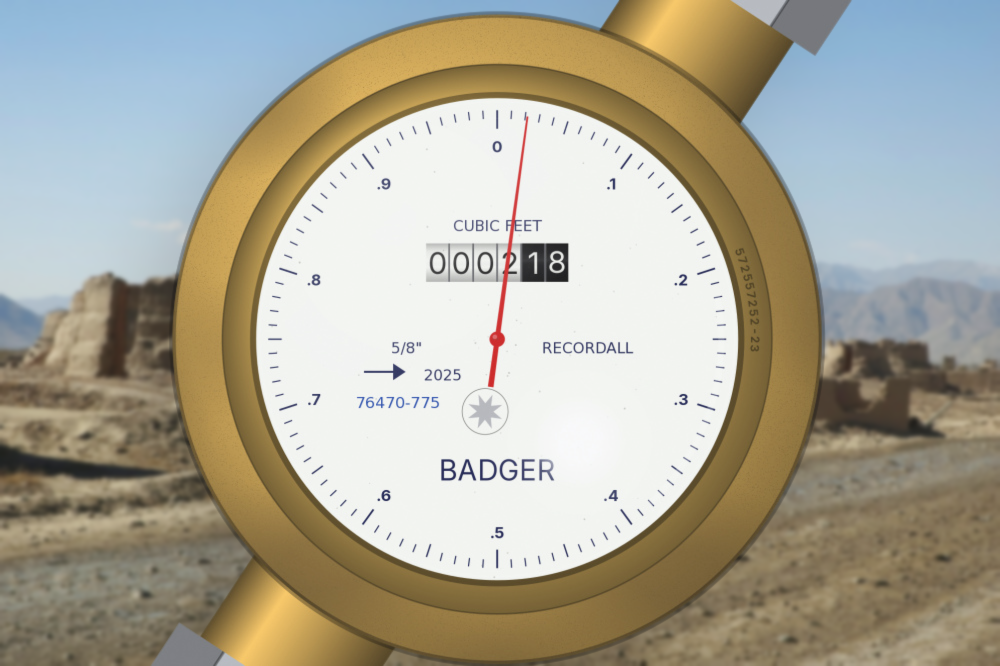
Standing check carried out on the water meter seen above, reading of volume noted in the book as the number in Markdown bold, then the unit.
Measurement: **218.02** ft³
